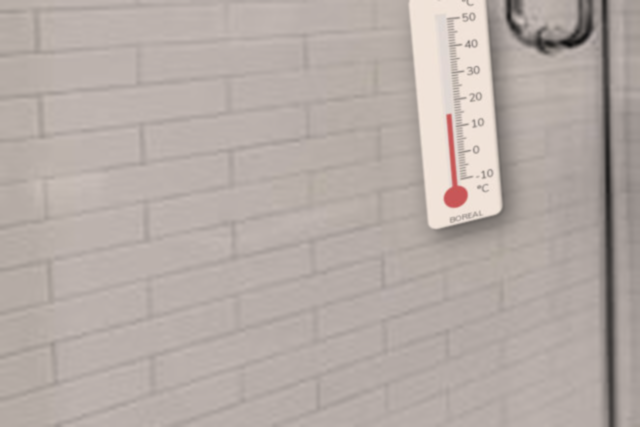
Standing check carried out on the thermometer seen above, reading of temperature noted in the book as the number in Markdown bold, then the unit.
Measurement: **15** °C
